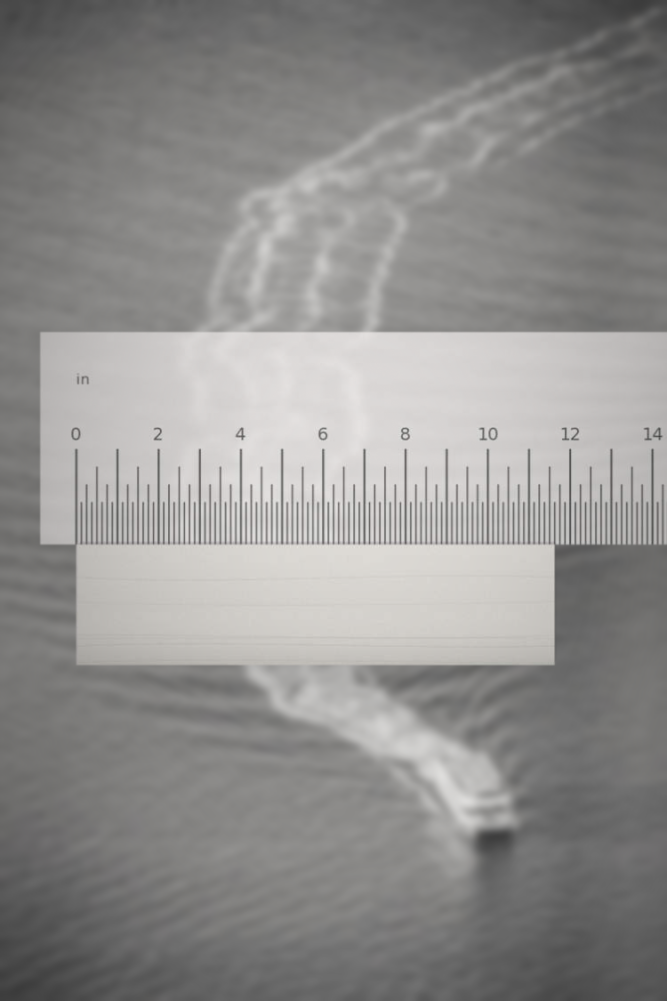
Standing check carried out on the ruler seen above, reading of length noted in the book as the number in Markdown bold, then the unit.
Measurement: **11.625** in
